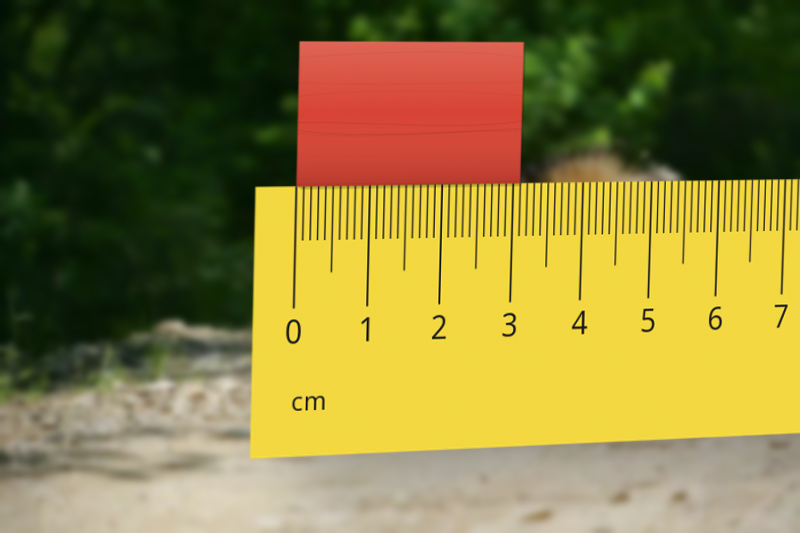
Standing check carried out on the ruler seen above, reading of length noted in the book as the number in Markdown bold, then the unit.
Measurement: **3.1** cm
